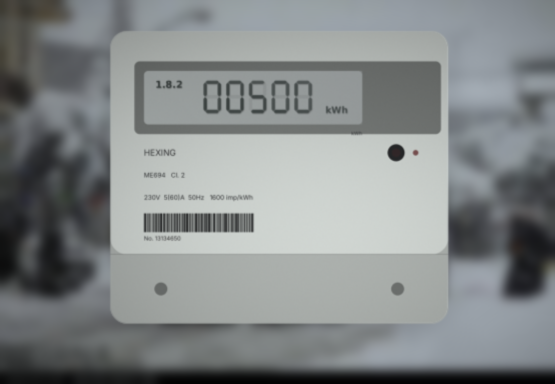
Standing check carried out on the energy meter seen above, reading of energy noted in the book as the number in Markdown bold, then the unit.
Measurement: **500** kWh
